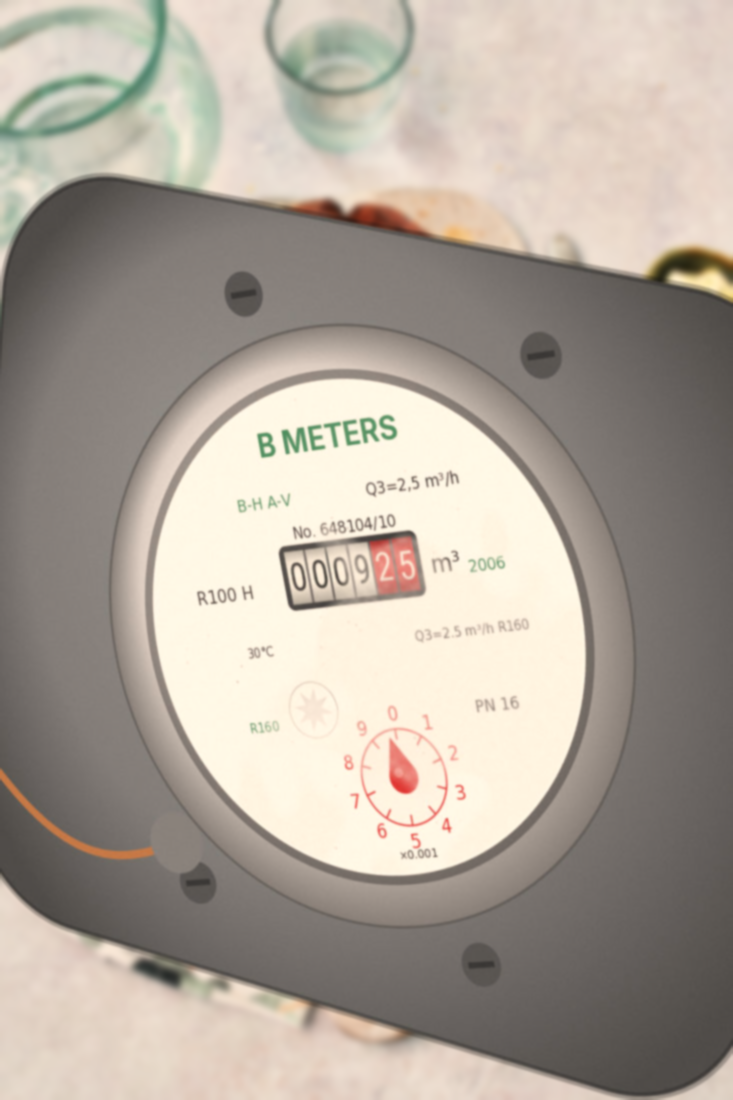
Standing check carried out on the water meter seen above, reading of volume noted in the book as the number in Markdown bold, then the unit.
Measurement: **9.249** m³
